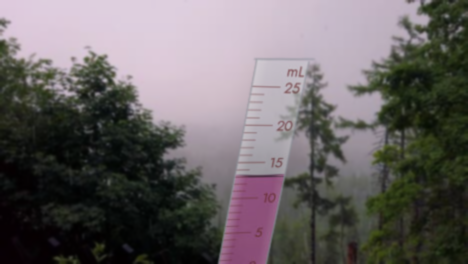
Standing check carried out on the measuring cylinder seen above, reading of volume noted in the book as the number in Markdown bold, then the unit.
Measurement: **13** mL
